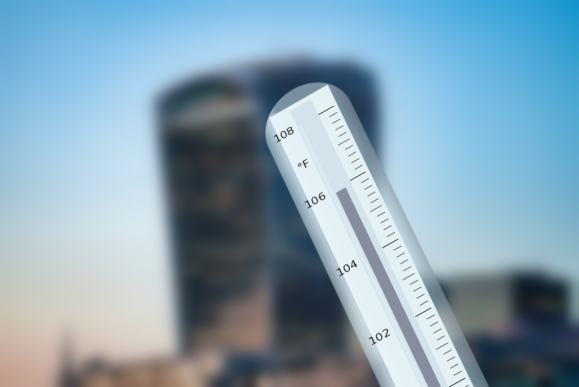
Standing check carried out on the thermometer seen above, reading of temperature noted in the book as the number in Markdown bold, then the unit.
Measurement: **105.9** °F
